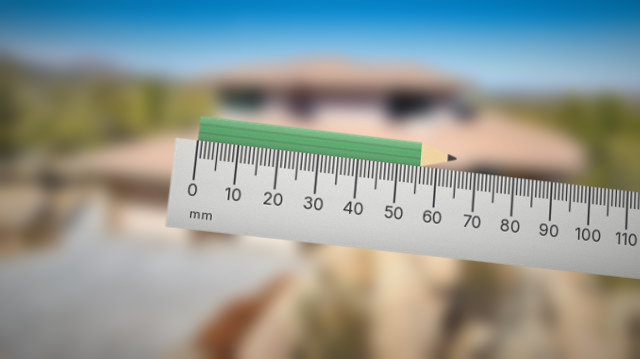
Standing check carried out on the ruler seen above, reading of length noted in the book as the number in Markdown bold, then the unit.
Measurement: **65** mm
